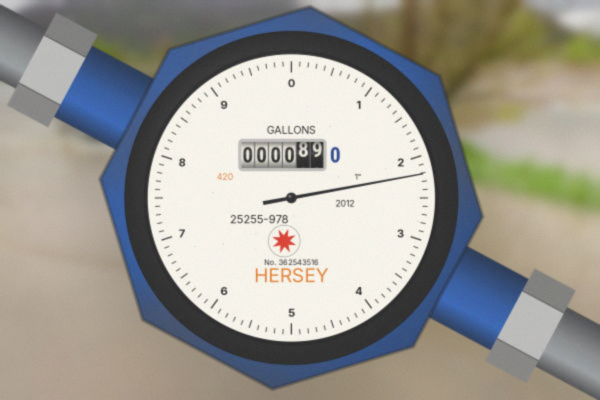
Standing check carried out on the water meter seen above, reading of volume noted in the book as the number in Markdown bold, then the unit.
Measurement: **892.2** gal
